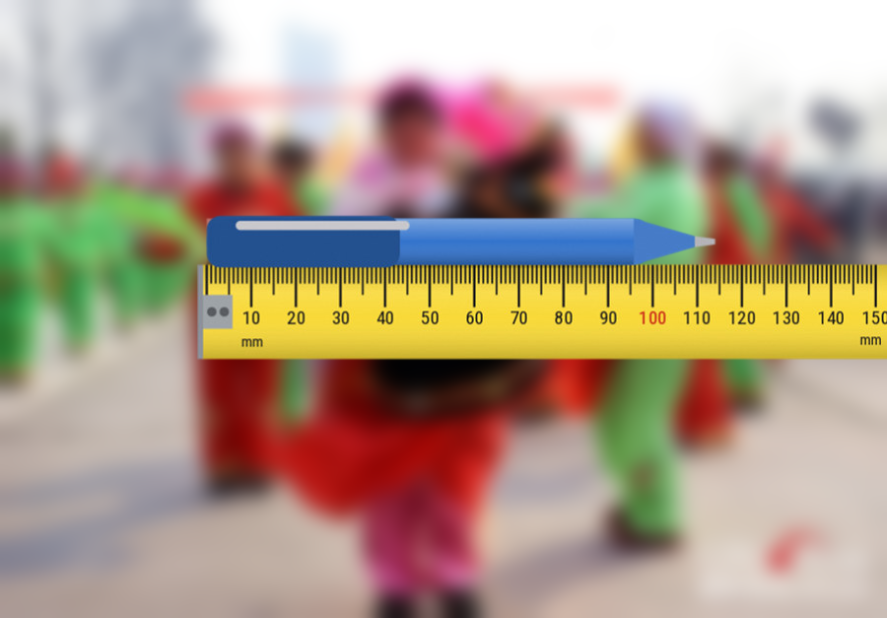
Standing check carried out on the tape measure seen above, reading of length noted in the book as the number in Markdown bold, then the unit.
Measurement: **114** mm
